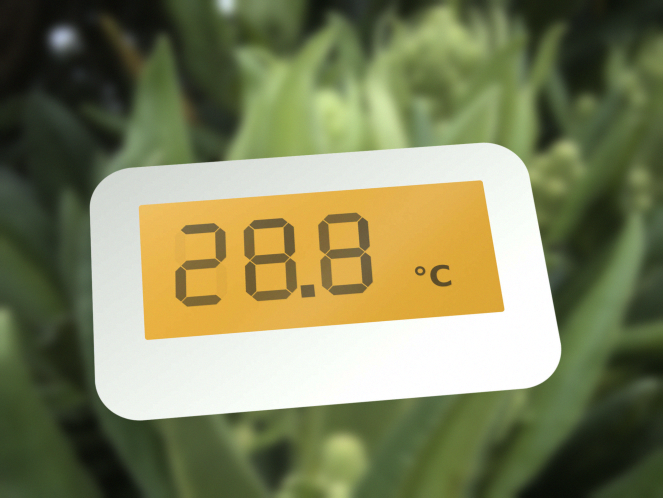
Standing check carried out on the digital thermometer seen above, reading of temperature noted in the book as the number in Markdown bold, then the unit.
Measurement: **28.8** °C
